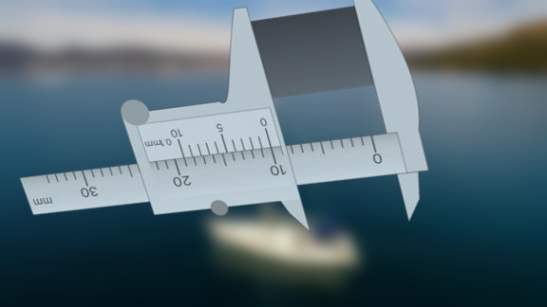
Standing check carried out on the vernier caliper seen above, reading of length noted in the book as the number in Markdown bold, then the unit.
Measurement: **10.0** mm
